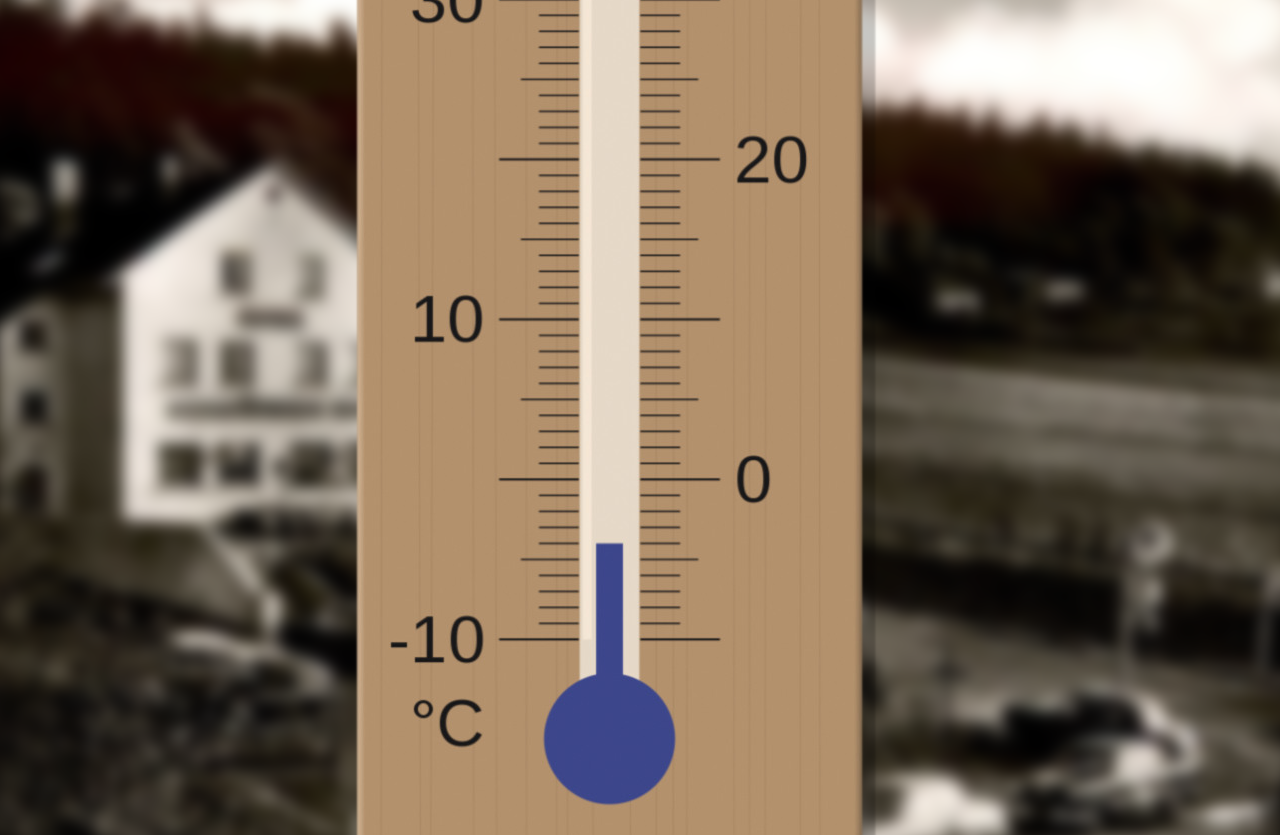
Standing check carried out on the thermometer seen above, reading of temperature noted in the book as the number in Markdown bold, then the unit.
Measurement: **-4** °C
